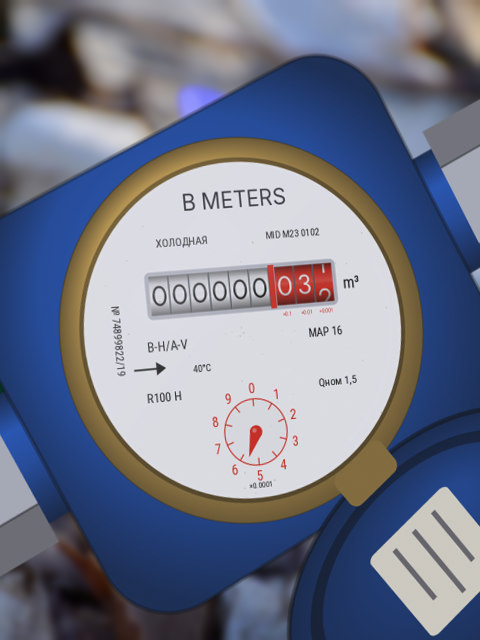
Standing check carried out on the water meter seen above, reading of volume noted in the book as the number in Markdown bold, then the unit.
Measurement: **0.0315** m³
